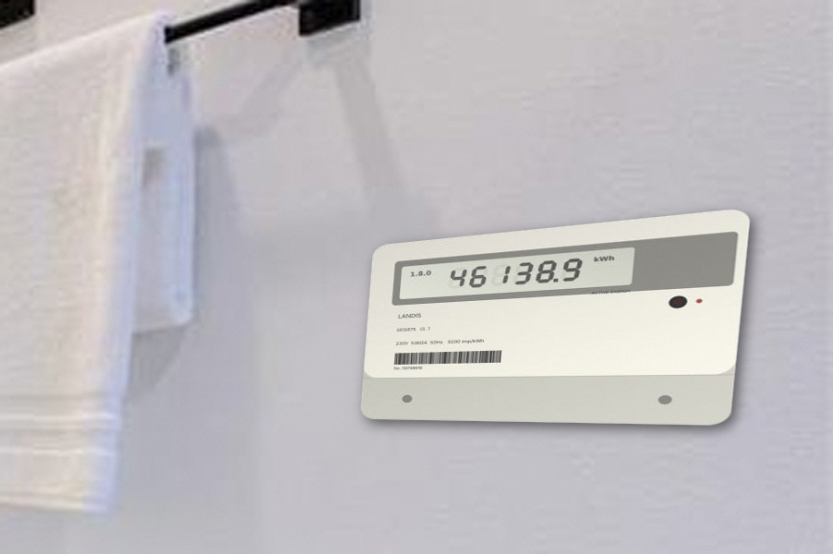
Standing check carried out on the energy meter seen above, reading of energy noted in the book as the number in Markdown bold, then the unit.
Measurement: **46138.9** kWh
